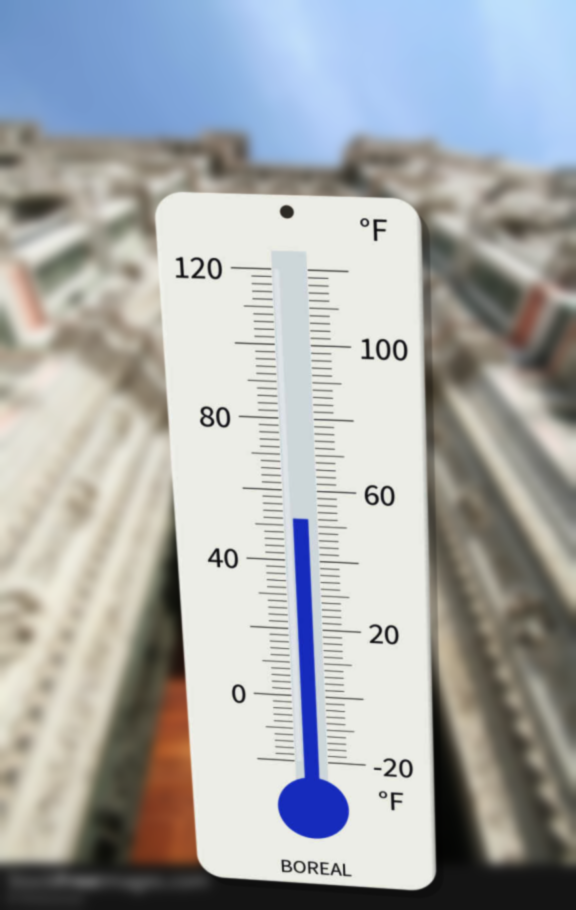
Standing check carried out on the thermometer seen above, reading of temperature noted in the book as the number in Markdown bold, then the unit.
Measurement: **52** °F
